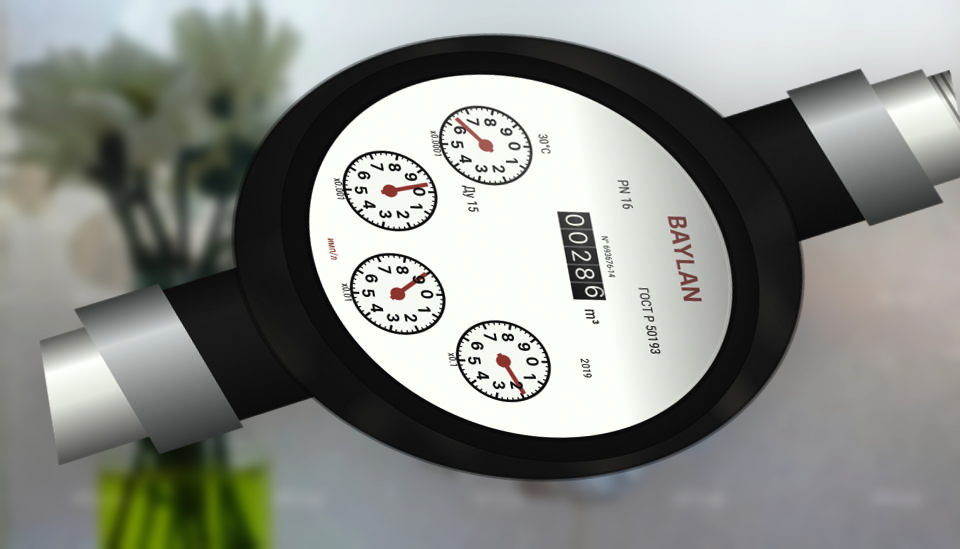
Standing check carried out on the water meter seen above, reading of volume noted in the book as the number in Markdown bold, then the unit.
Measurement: **286.1896** m³
